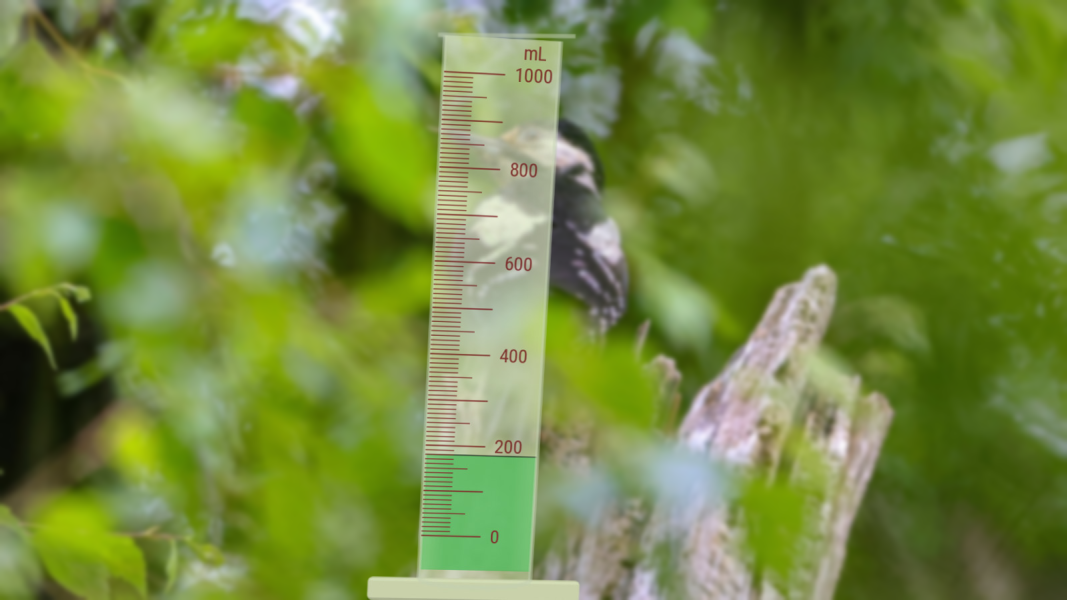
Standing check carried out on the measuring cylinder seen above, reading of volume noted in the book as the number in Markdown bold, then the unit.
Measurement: **180** mL
